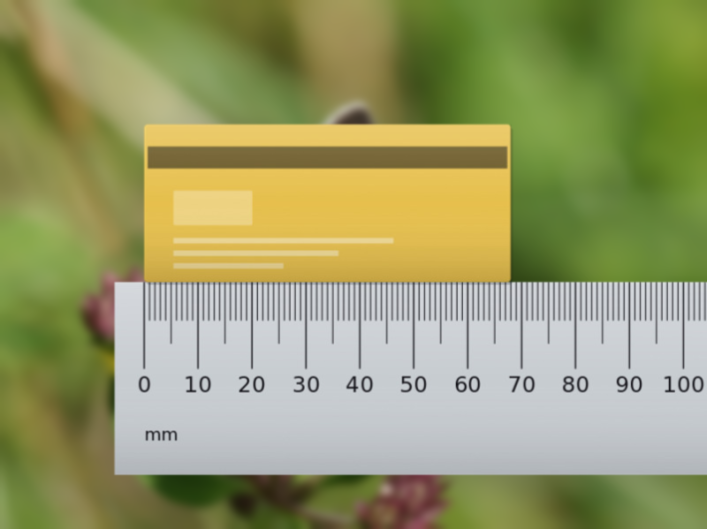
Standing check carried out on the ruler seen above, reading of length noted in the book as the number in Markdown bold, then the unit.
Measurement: **68** mm
